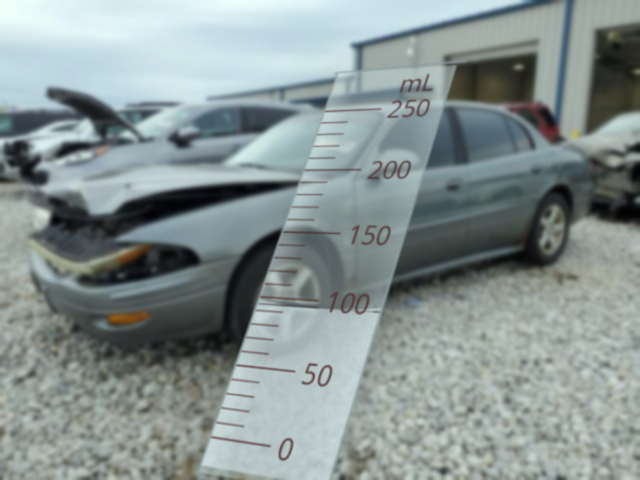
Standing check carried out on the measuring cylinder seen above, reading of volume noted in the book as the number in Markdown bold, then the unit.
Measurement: **95** mL
